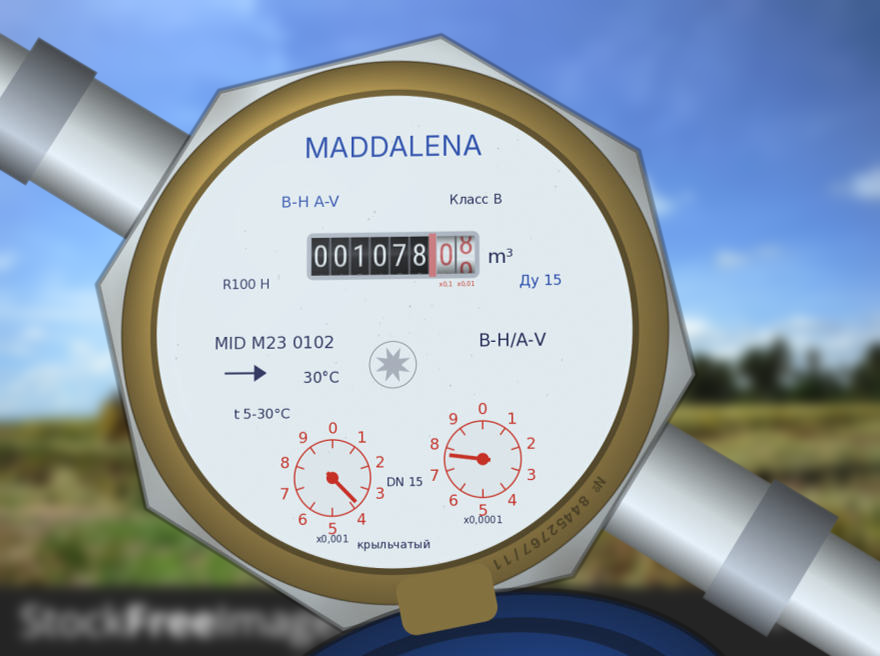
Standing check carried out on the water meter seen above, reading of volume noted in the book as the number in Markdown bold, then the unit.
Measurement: **1078.0837** m³
